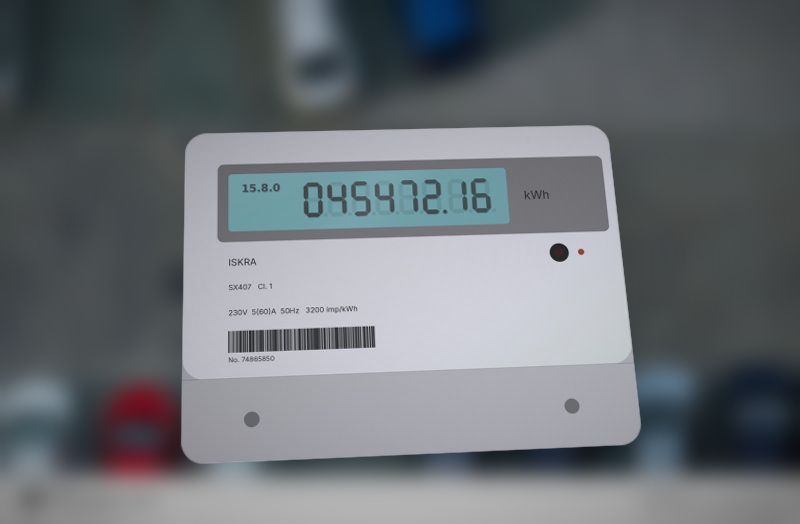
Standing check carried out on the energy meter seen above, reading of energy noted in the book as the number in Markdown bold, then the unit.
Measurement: **45472.16** kWh
